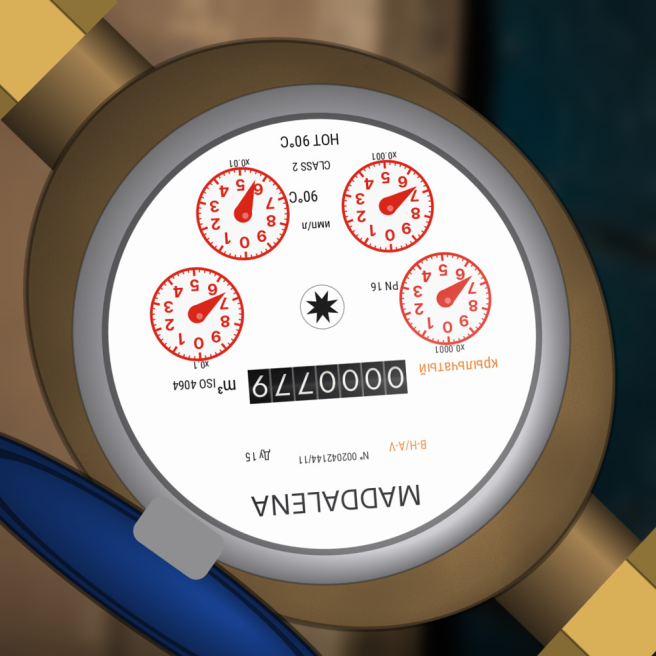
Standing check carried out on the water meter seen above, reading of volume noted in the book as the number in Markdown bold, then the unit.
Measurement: **779.6566** m³
